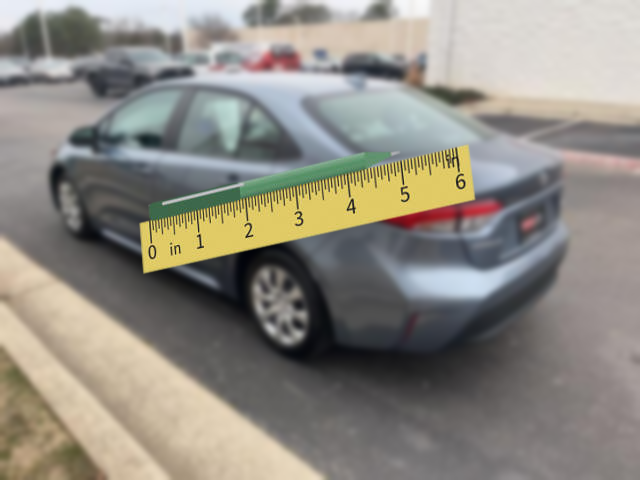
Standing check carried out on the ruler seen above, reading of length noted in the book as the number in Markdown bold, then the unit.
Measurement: **5** in
